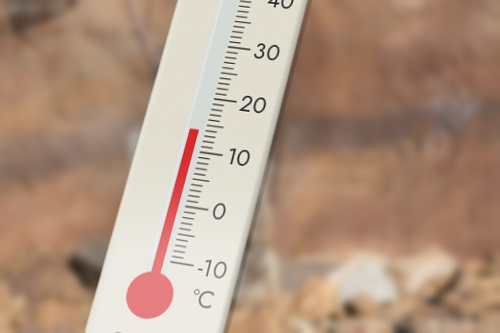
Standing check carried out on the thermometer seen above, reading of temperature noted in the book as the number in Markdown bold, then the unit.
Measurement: **14** °C
